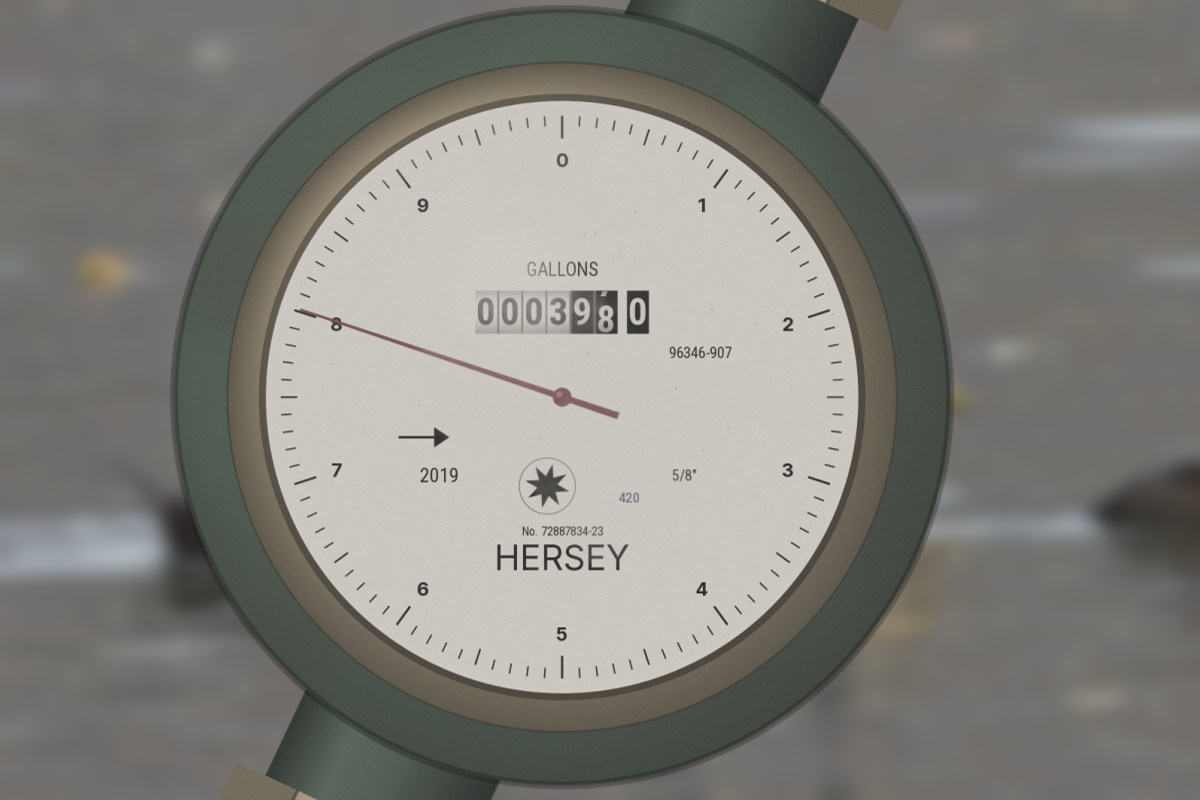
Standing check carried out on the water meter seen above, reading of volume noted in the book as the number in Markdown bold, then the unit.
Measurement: **3978.0** gal
